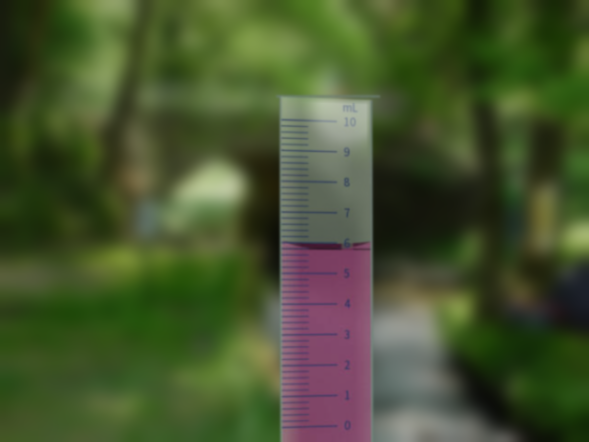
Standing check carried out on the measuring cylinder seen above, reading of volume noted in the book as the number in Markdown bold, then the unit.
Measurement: **5.8** mL
